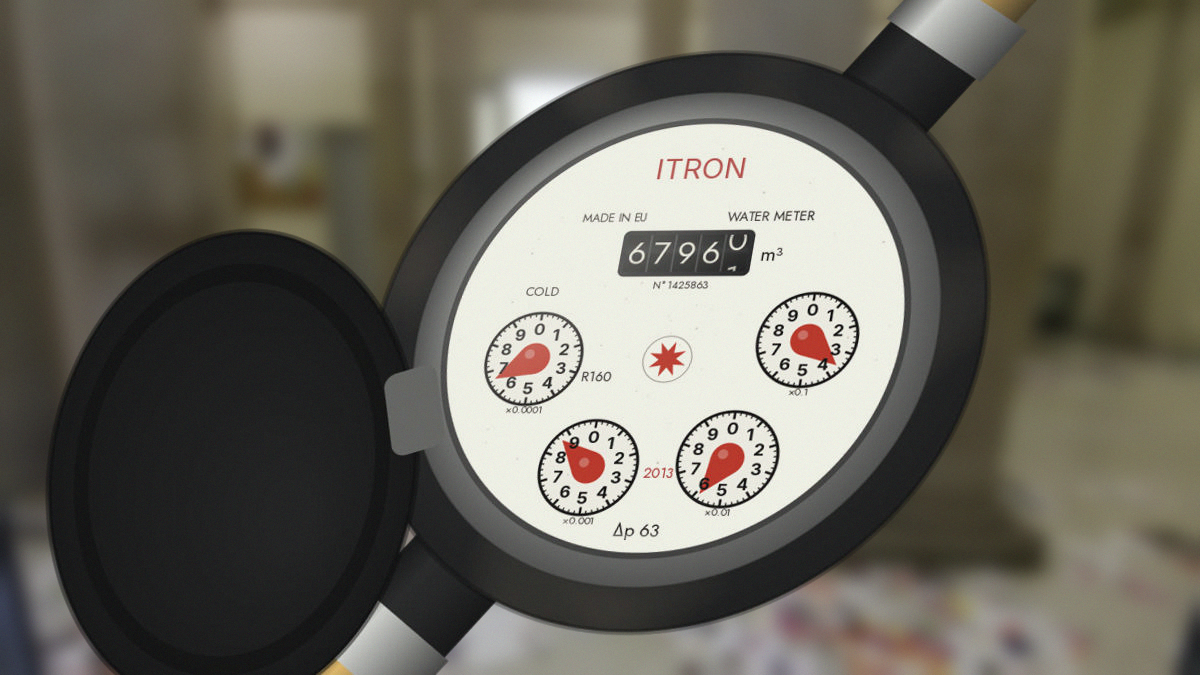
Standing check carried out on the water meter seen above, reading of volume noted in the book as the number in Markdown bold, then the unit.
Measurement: **67960.3586** m³
